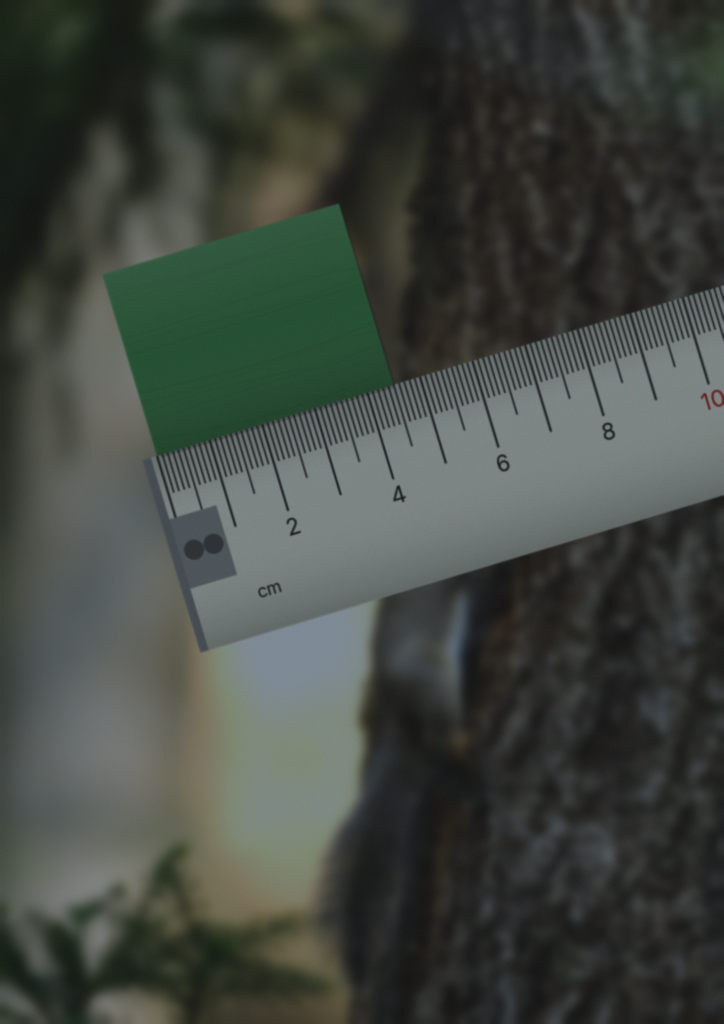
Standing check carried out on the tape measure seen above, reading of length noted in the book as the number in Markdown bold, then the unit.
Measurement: **4.5** cm
